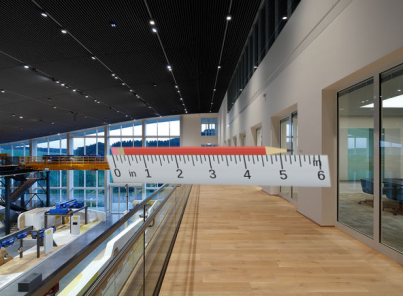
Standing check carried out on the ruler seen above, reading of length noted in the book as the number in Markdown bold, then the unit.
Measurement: **5.375** in
